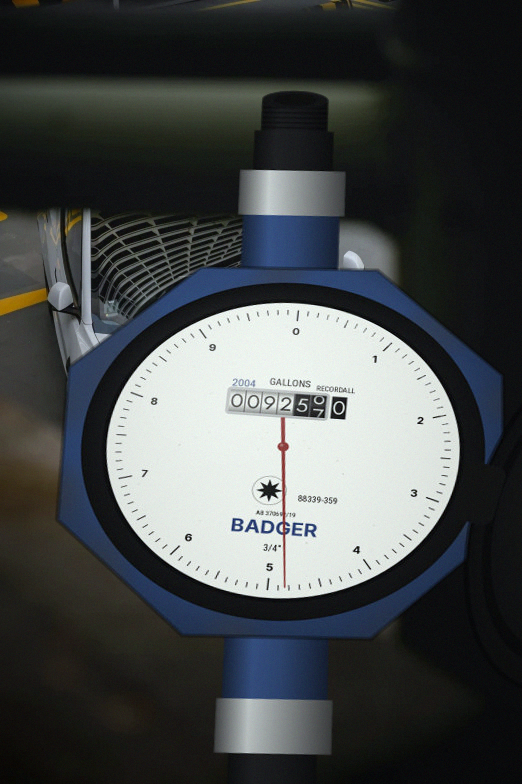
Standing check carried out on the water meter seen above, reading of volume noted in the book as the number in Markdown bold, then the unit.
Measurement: **92564.8** gal
